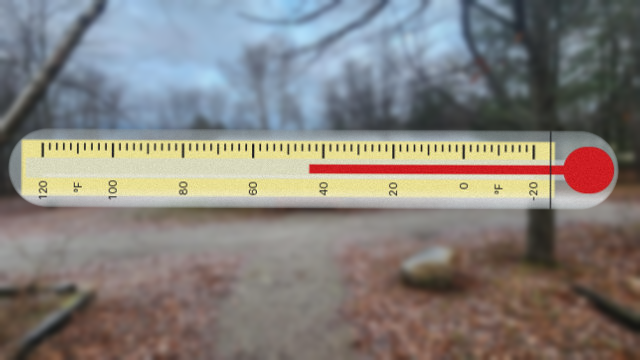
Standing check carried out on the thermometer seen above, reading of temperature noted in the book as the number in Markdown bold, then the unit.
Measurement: **44** °F
